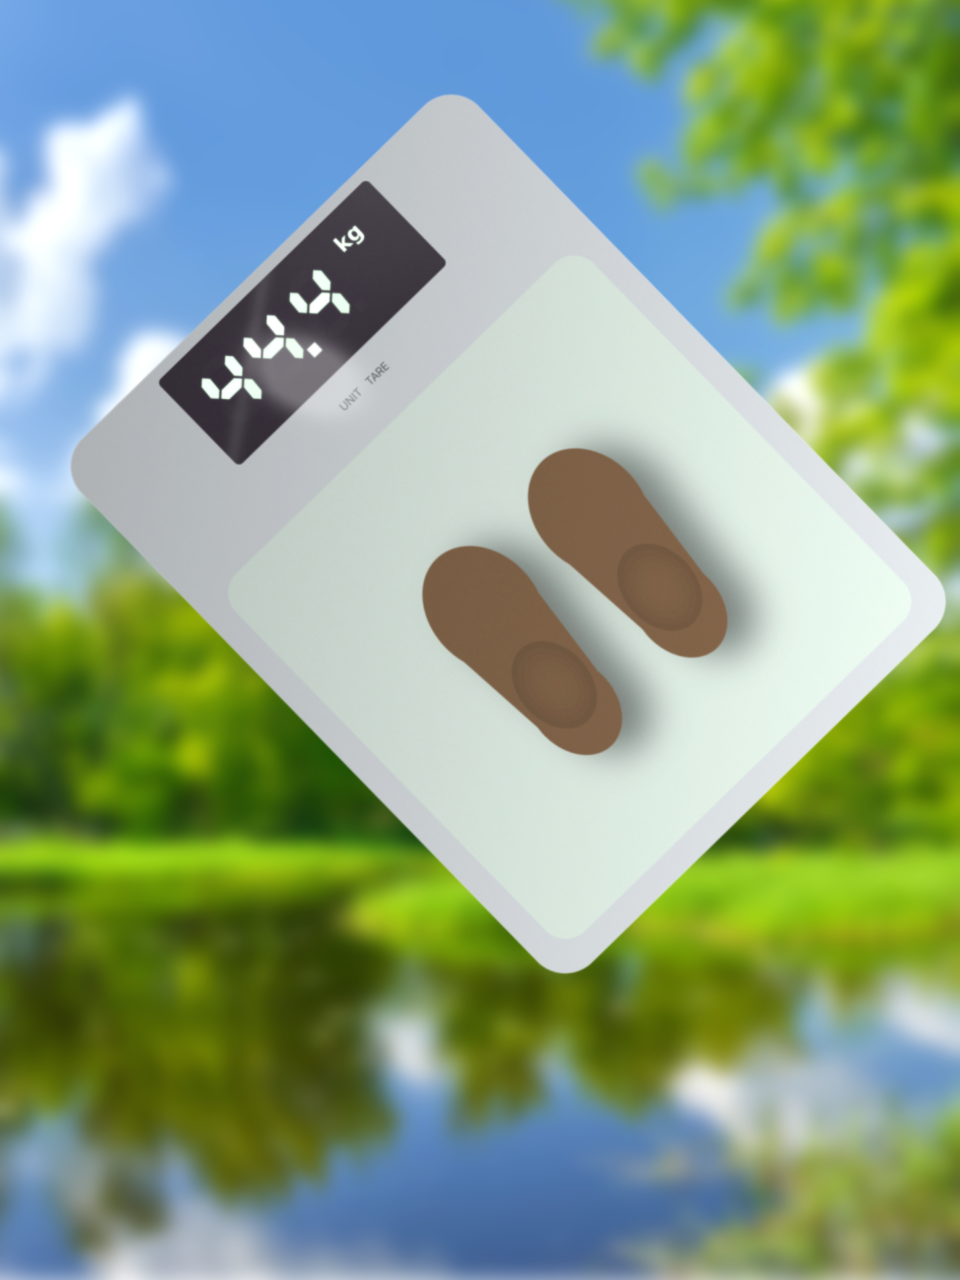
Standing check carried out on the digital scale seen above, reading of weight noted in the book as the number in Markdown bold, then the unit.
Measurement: **44.4** kg
